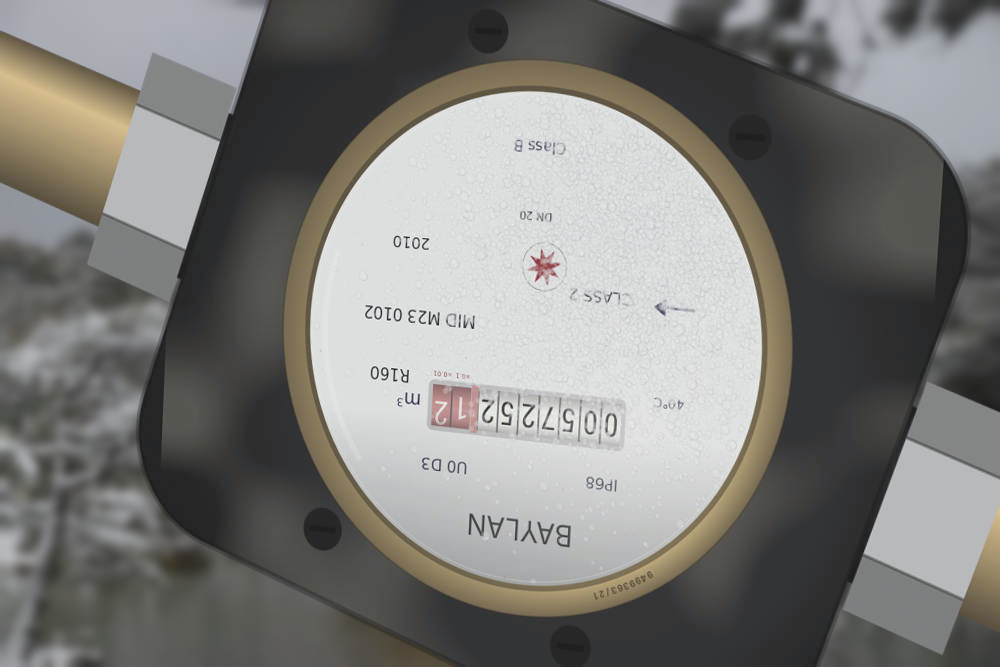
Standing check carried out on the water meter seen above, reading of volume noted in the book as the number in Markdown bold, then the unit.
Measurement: **57252.12** m³
